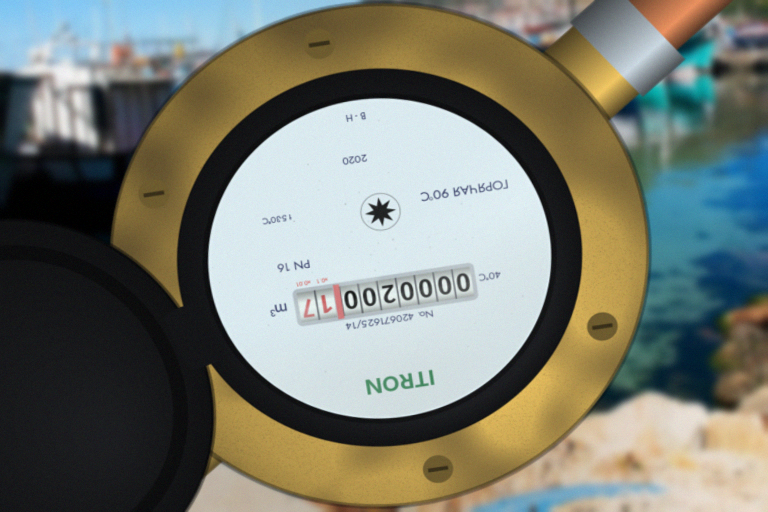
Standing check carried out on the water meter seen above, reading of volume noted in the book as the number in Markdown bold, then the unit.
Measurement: **200.17** m³
